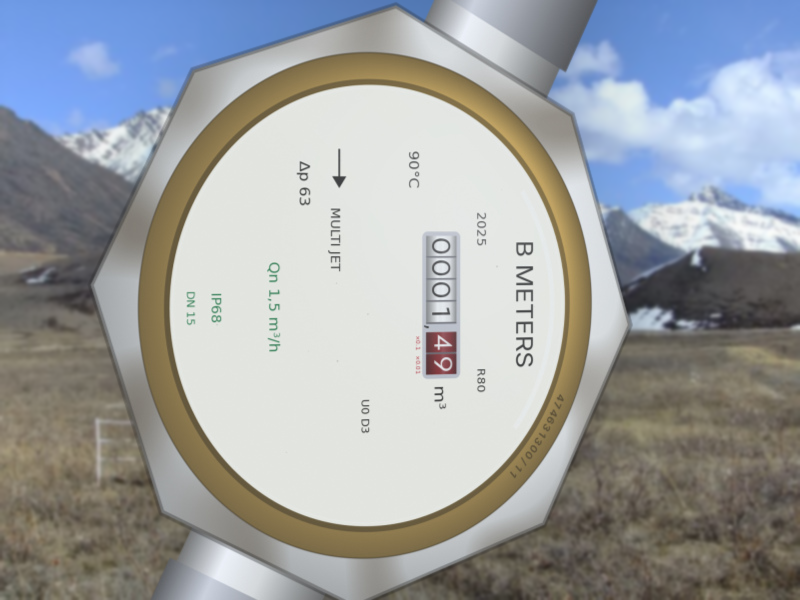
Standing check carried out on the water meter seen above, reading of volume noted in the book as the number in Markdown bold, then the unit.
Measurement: **1.49** m³
